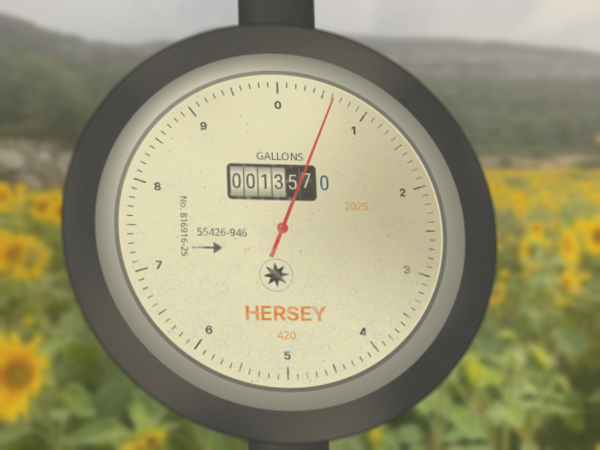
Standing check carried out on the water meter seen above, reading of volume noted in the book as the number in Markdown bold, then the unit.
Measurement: **13570.6** gal
